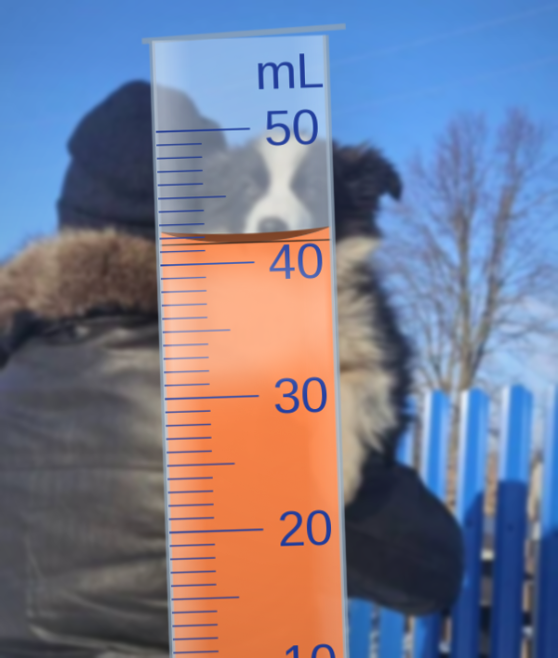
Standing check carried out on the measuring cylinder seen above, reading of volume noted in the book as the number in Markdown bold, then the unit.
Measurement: **41.5** mL
